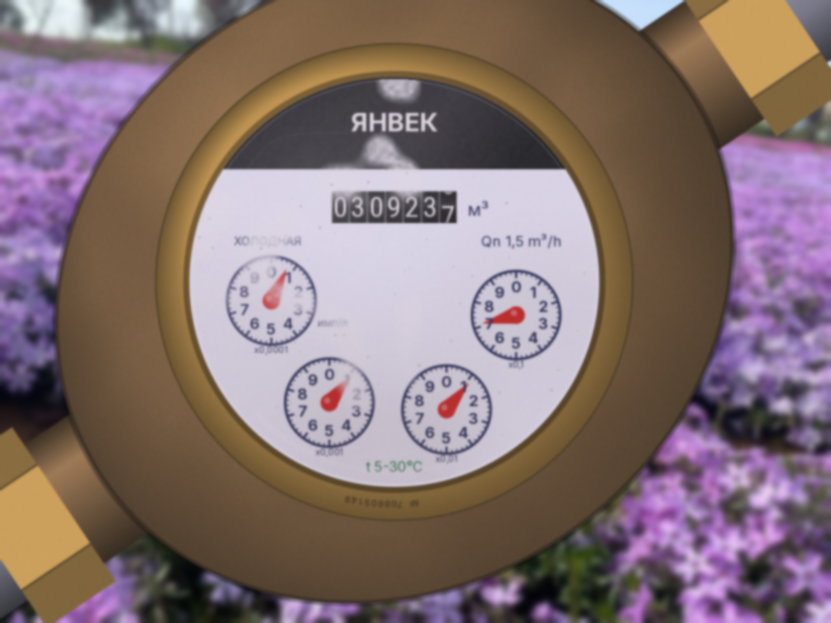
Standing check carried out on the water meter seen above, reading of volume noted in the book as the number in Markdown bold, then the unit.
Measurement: **309236.7110** m³
